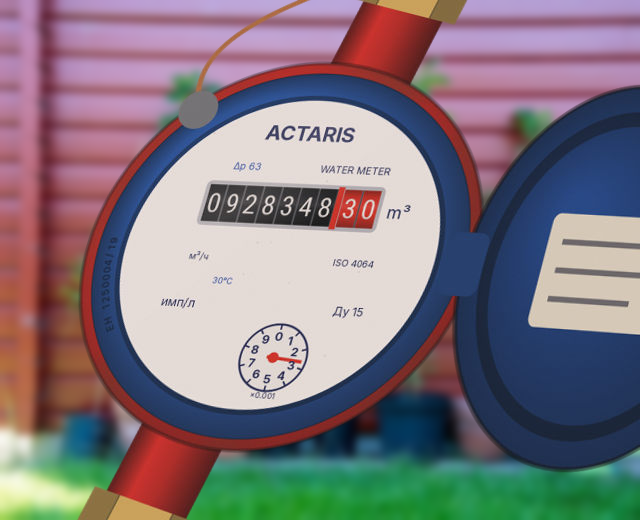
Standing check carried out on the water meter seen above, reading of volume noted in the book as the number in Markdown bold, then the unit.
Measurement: **928348.302** m³
